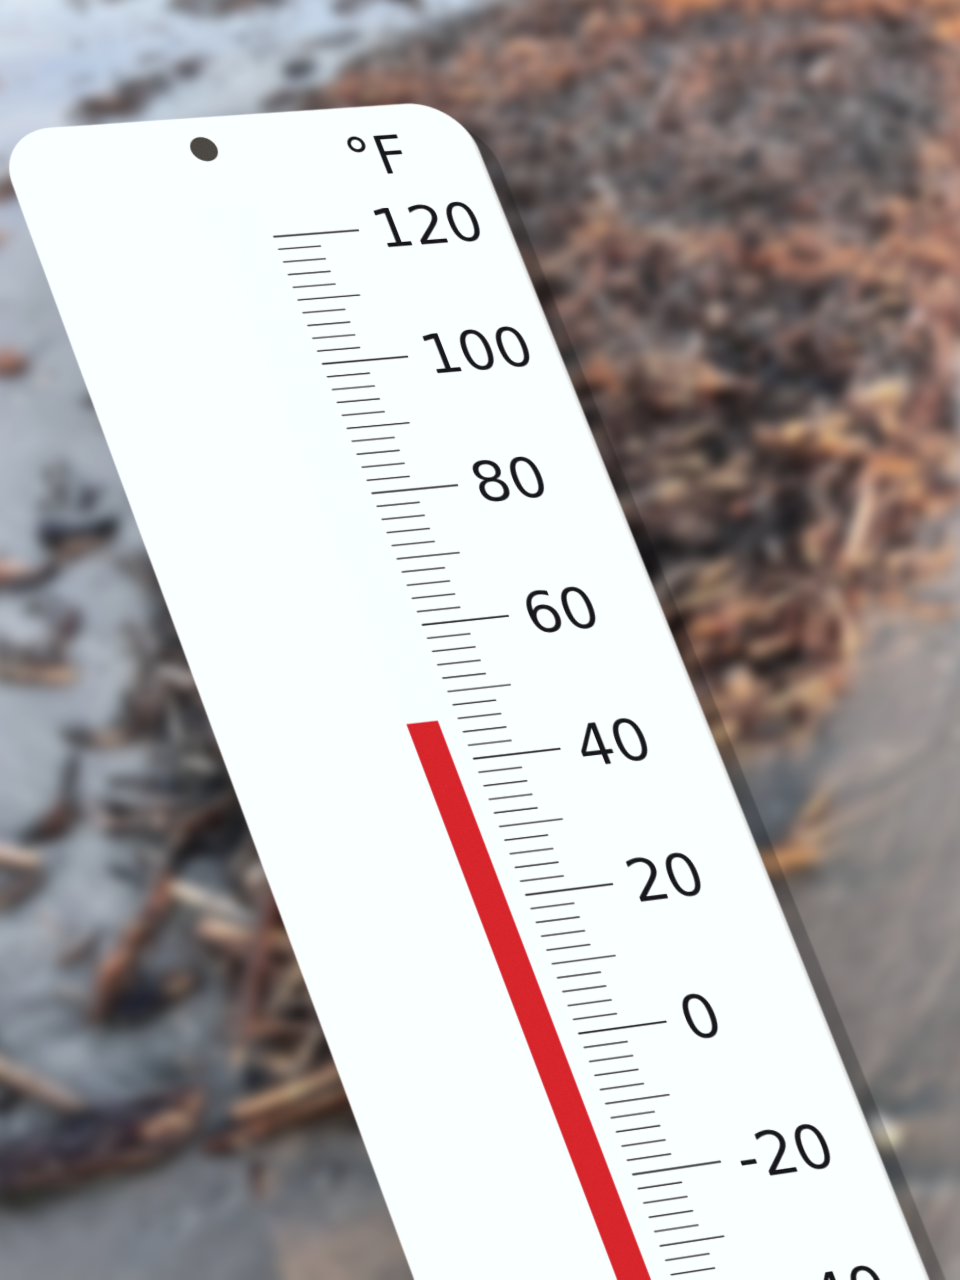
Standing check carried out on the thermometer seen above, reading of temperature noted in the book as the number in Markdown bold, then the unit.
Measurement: **46** °F
